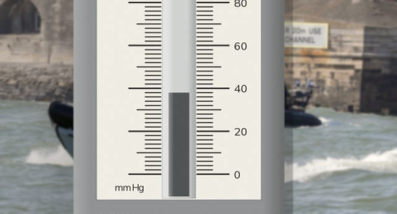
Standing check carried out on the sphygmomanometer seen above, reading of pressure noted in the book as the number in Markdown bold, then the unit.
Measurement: **38** mmHg
